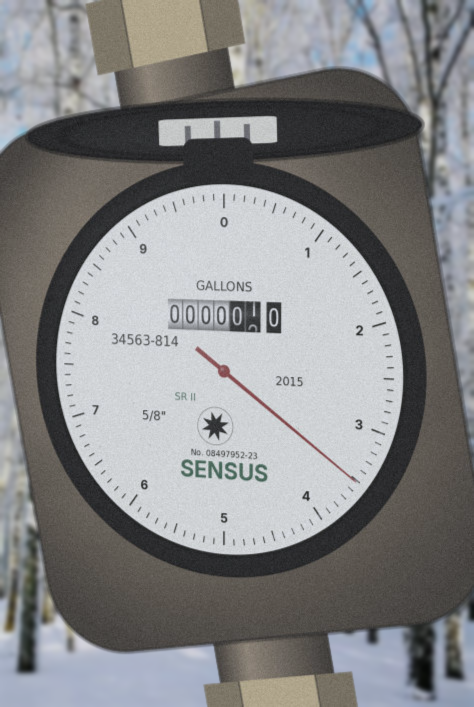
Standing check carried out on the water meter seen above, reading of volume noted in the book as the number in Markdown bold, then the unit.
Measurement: **13.5** gal
